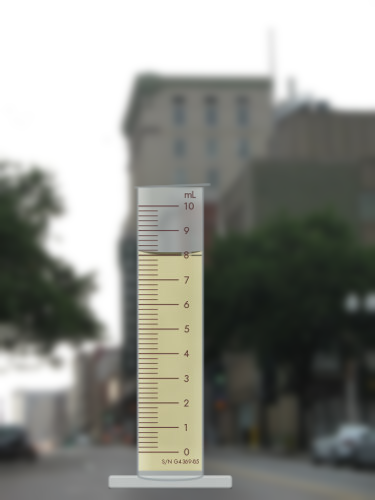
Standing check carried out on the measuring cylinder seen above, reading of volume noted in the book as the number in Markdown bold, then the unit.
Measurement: **8** mL
